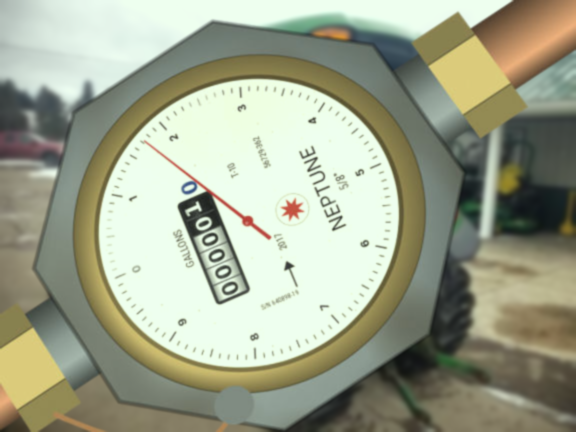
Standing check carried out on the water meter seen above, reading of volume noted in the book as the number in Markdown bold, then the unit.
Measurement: **11.7** gal
